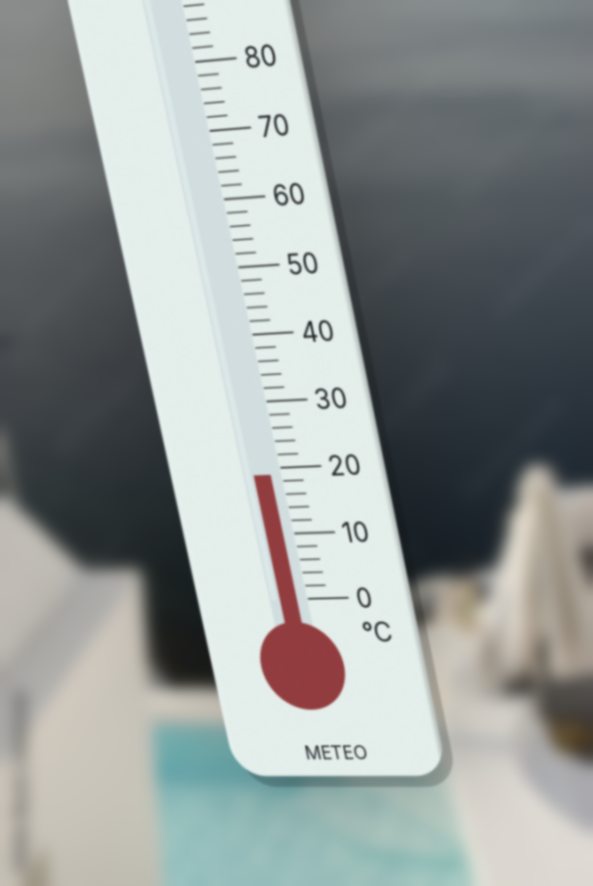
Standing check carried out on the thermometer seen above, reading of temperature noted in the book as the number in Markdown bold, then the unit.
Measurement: **19** °C
